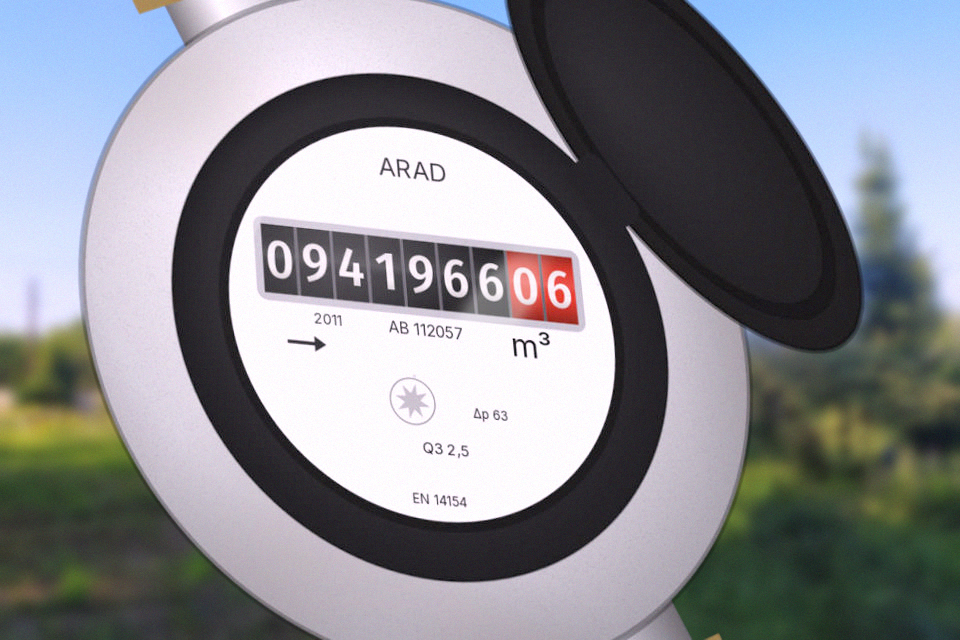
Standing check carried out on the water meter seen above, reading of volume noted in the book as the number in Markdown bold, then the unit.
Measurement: **941966.06** m³
